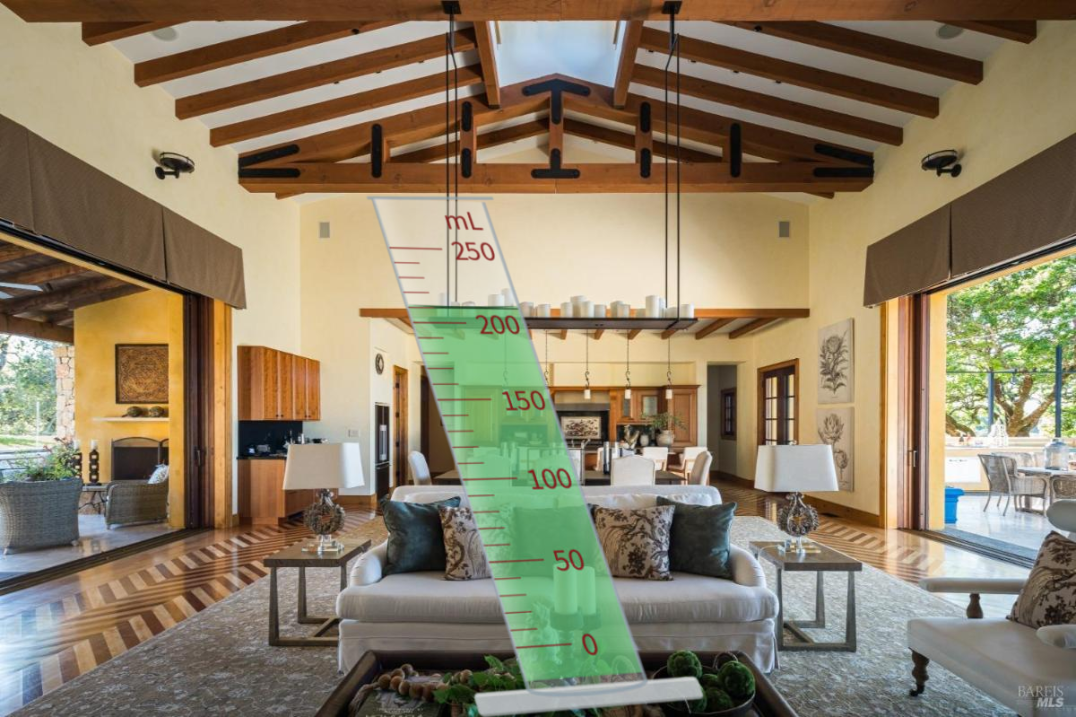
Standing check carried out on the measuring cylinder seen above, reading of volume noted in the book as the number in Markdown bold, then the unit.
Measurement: **210** mL
